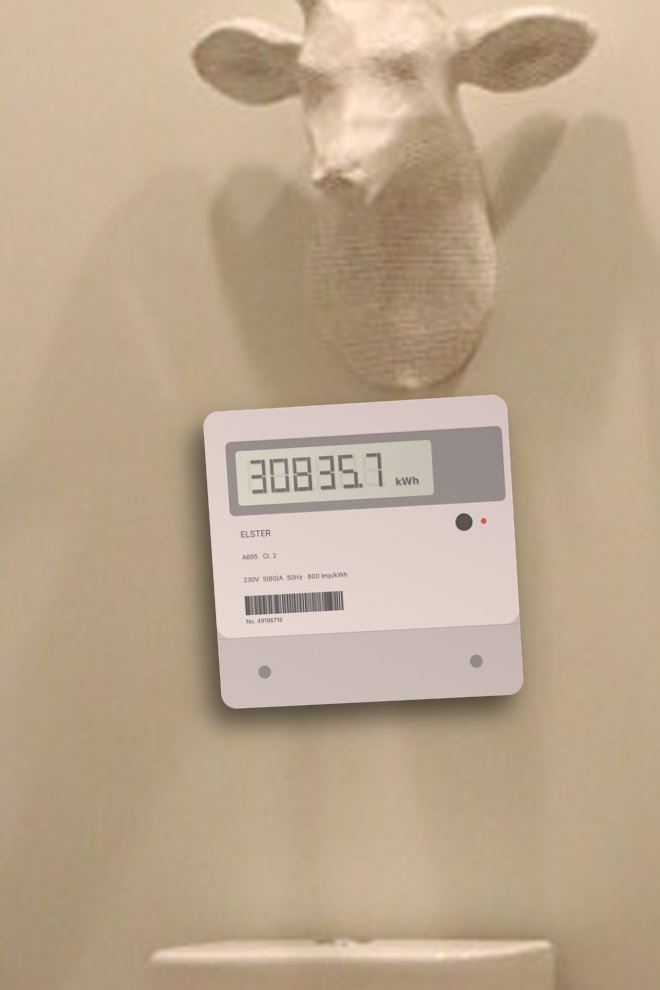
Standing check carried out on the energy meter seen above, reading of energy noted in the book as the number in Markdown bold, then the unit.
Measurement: **30835.7** kWh
